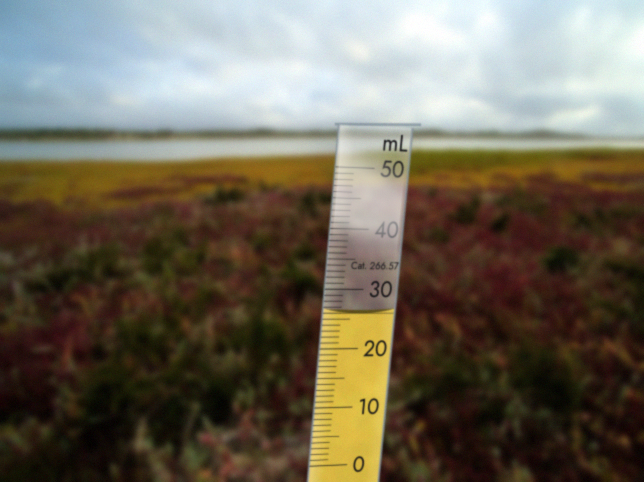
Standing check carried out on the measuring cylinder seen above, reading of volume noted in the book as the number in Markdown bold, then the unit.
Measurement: **26** mL
